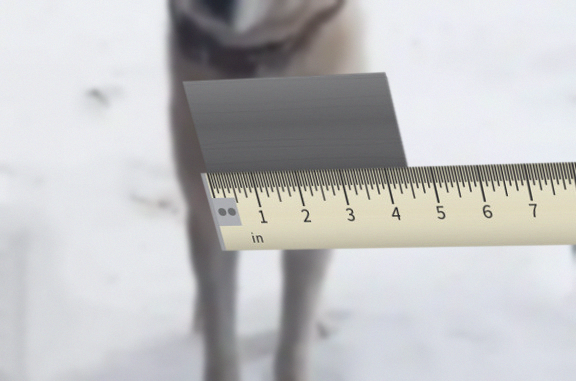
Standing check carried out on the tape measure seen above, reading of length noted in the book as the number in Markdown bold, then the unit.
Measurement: **4.5** in
